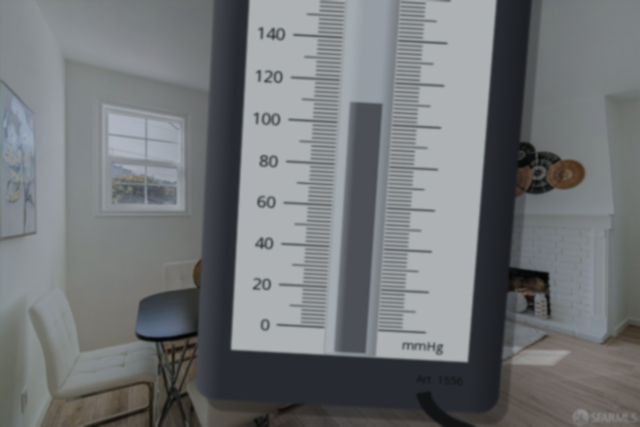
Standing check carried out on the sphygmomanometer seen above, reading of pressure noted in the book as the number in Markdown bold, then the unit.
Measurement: **110** mmHg
